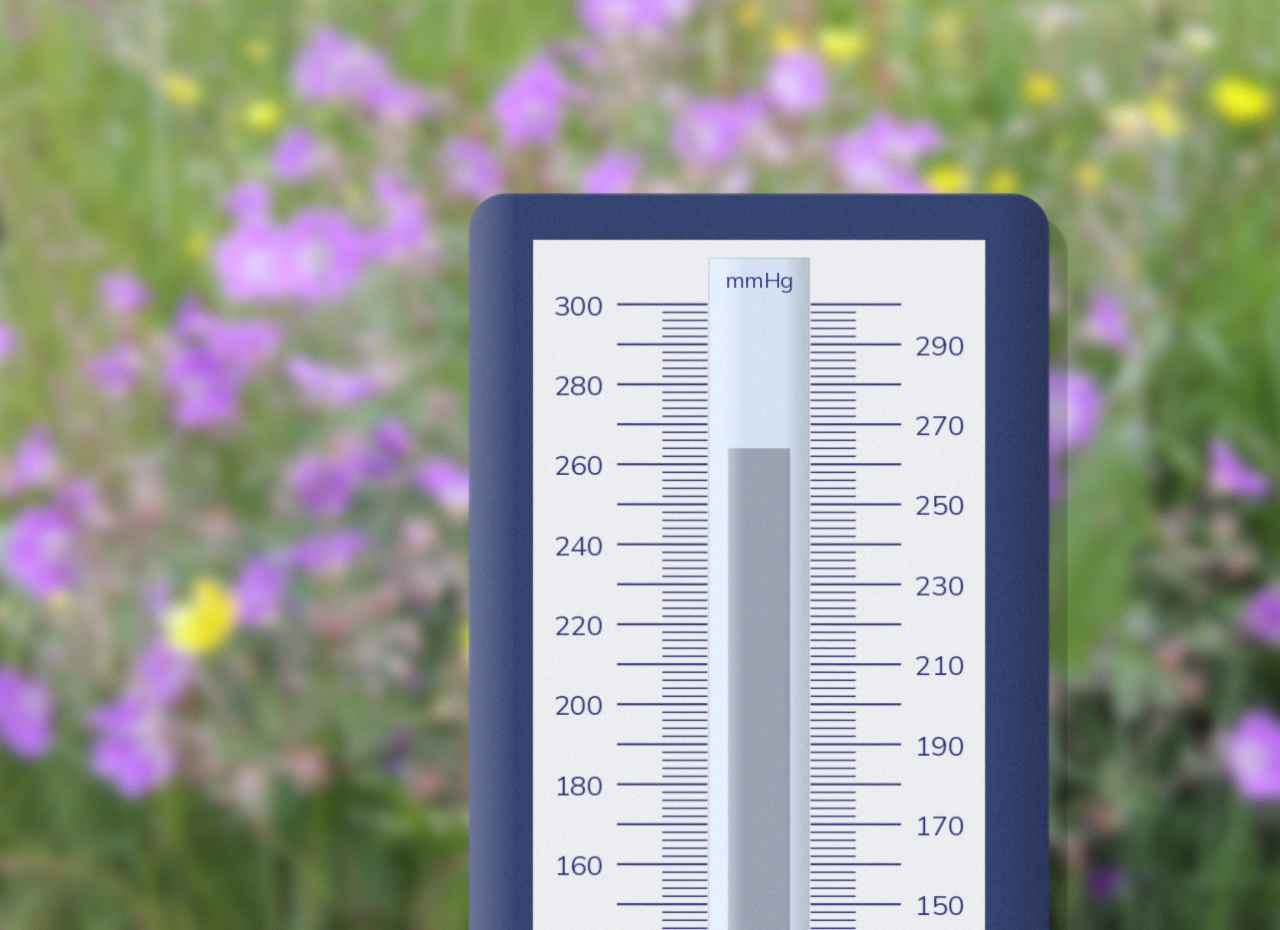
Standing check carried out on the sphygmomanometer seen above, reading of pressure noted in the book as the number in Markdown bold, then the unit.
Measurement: **264** mmHg
